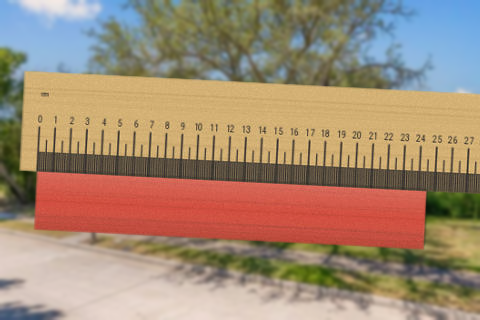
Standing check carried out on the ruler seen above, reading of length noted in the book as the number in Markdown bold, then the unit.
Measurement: **24.5** cm
